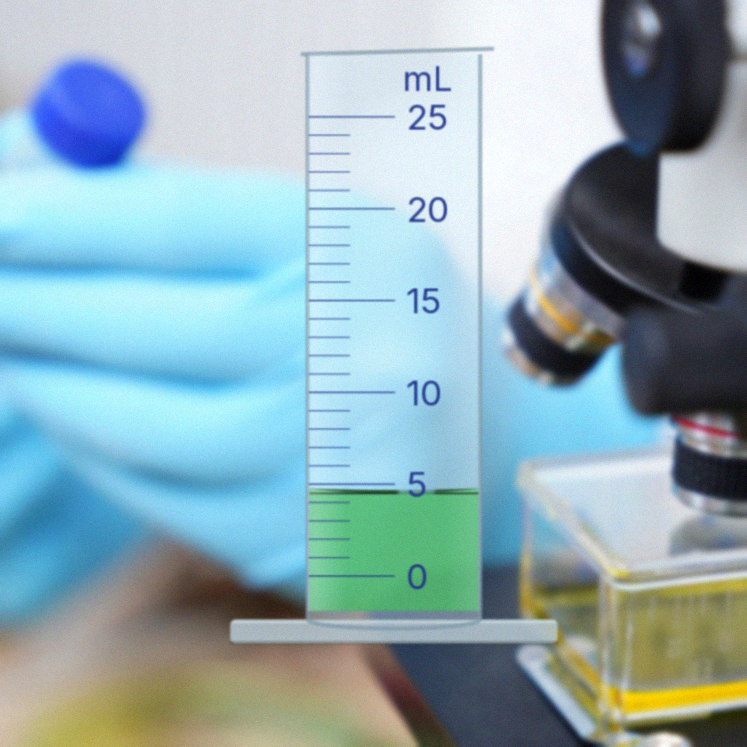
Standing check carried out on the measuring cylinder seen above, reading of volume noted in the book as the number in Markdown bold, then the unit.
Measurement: **4.5** mL
